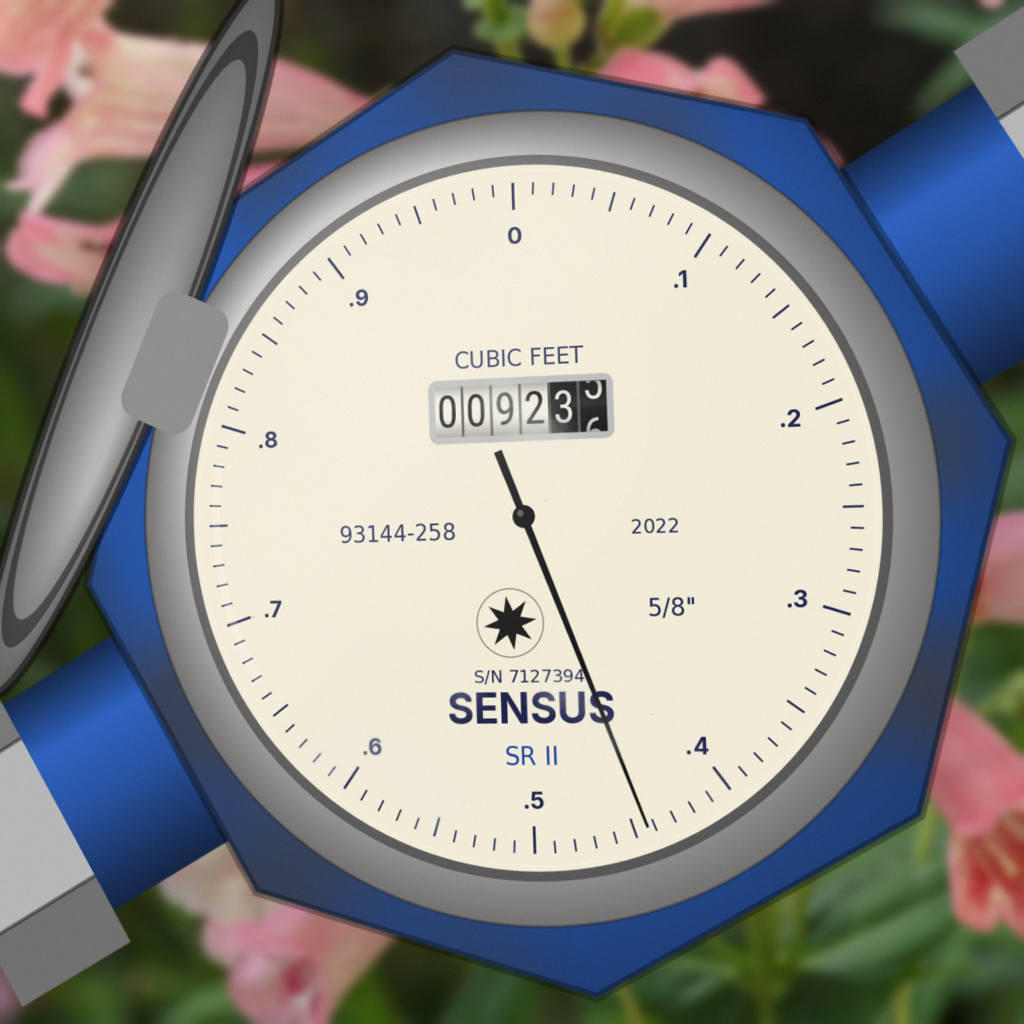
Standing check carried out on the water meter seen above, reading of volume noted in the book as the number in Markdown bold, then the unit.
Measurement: **9235.44** ft³
